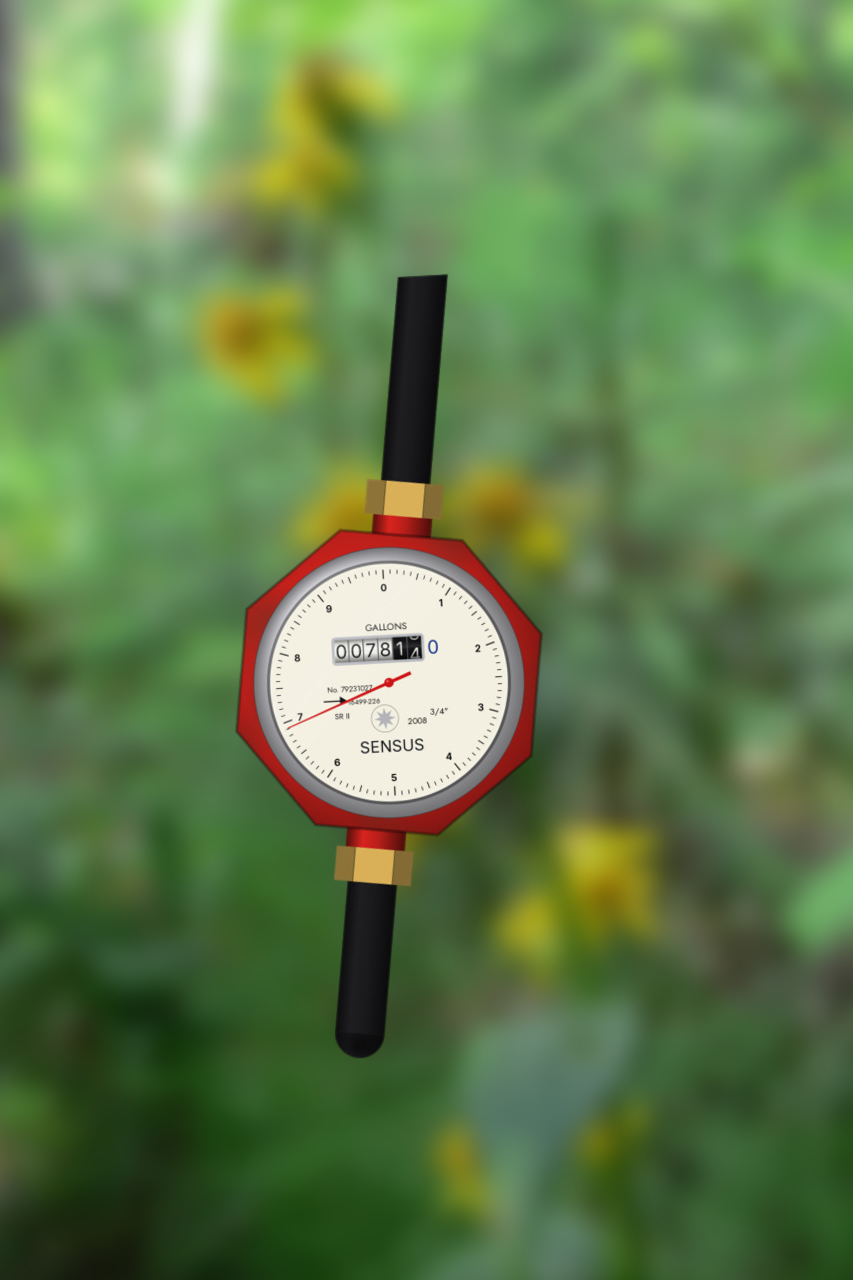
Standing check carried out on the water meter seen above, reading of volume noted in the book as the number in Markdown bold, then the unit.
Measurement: **78136.9** gal
